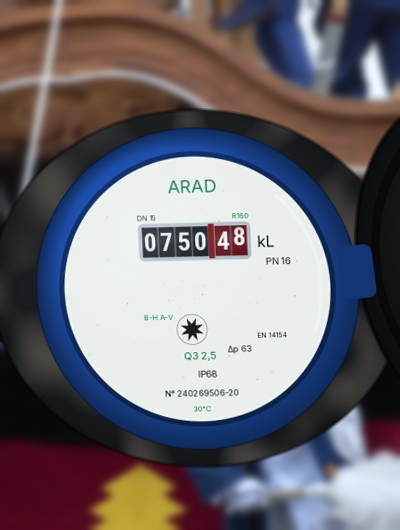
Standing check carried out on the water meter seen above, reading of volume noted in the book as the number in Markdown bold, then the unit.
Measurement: **750.48** kL
